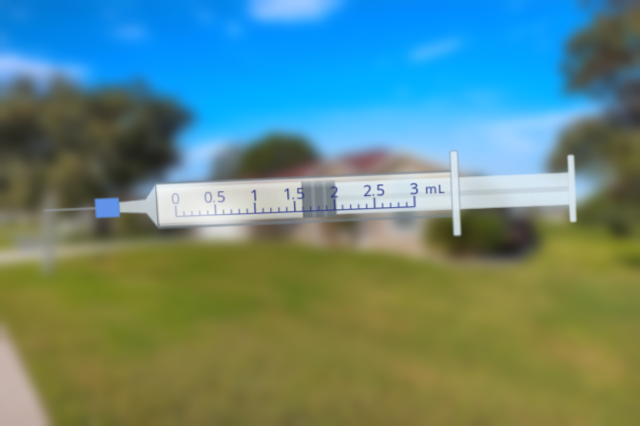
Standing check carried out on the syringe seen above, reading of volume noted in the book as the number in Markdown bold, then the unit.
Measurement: **1.6** mL
